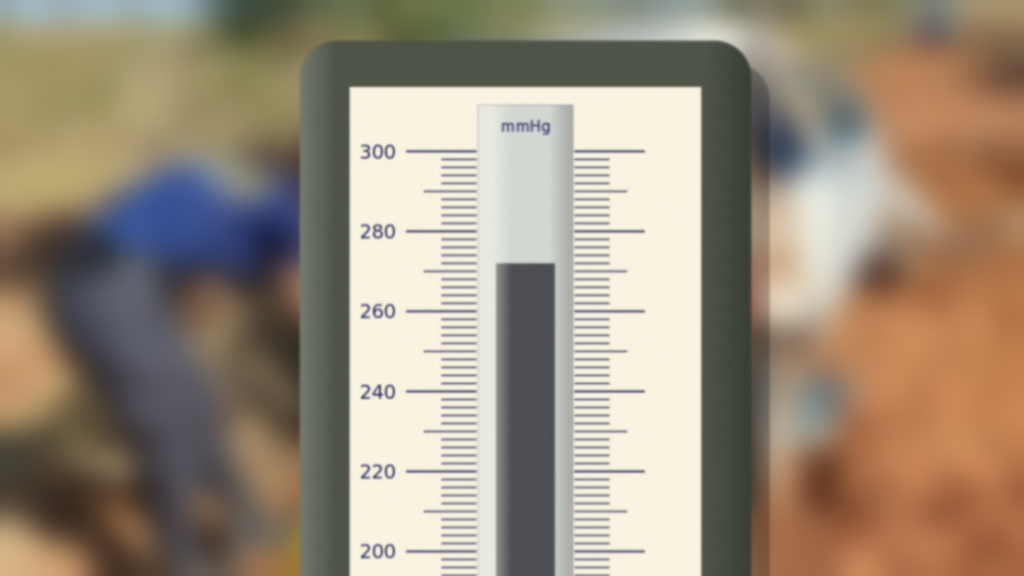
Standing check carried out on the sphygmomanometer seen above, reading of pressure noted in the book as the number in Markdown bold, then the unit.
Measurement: **272** mmHg
